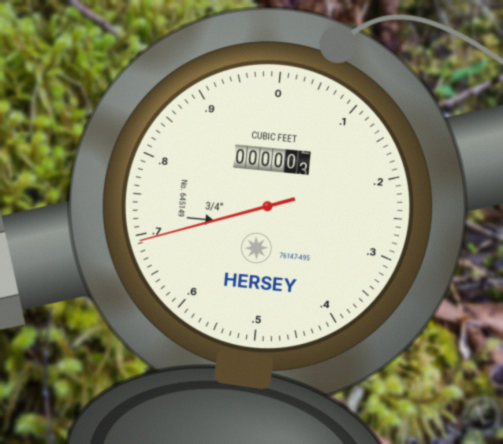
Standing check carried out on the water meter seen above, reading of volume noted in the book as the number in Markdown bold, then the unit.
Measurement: **2.69** ft³
